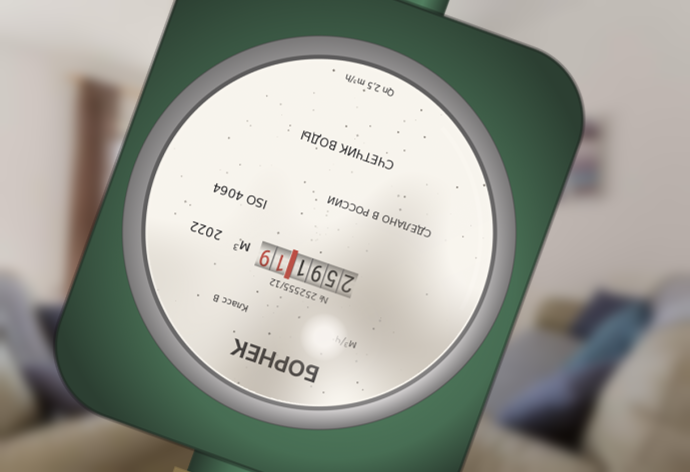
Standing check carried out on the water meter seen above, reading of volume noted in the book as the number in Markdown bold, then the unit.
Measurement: **2591.19** m³
